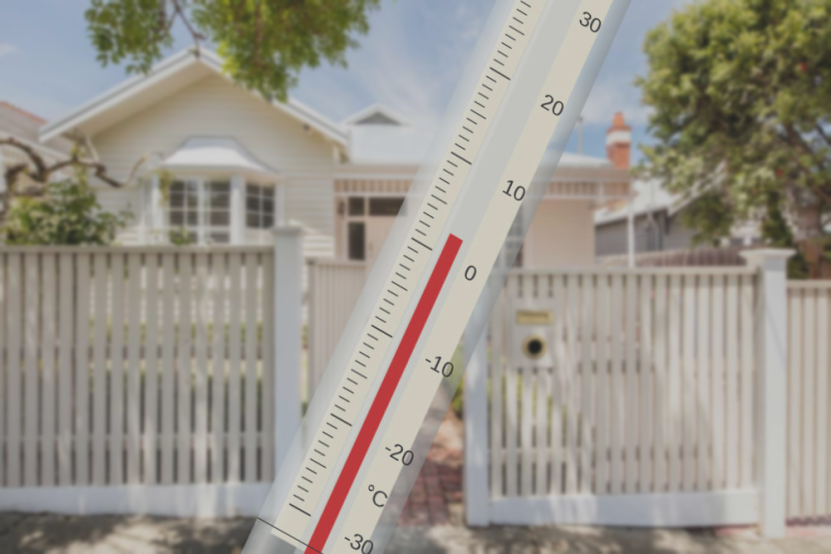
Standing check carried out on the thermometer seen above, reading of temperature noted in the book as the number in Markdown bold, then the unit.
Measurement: **2.5** °C
